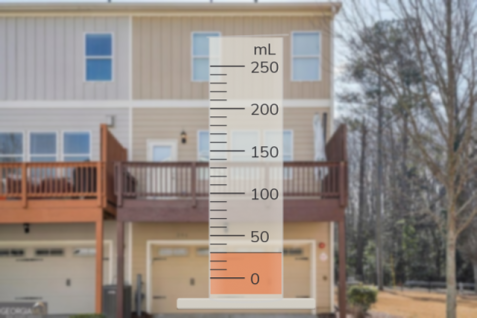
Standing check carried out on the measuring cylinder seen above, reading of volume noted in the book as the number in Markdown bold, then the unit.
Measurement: **30** mL
